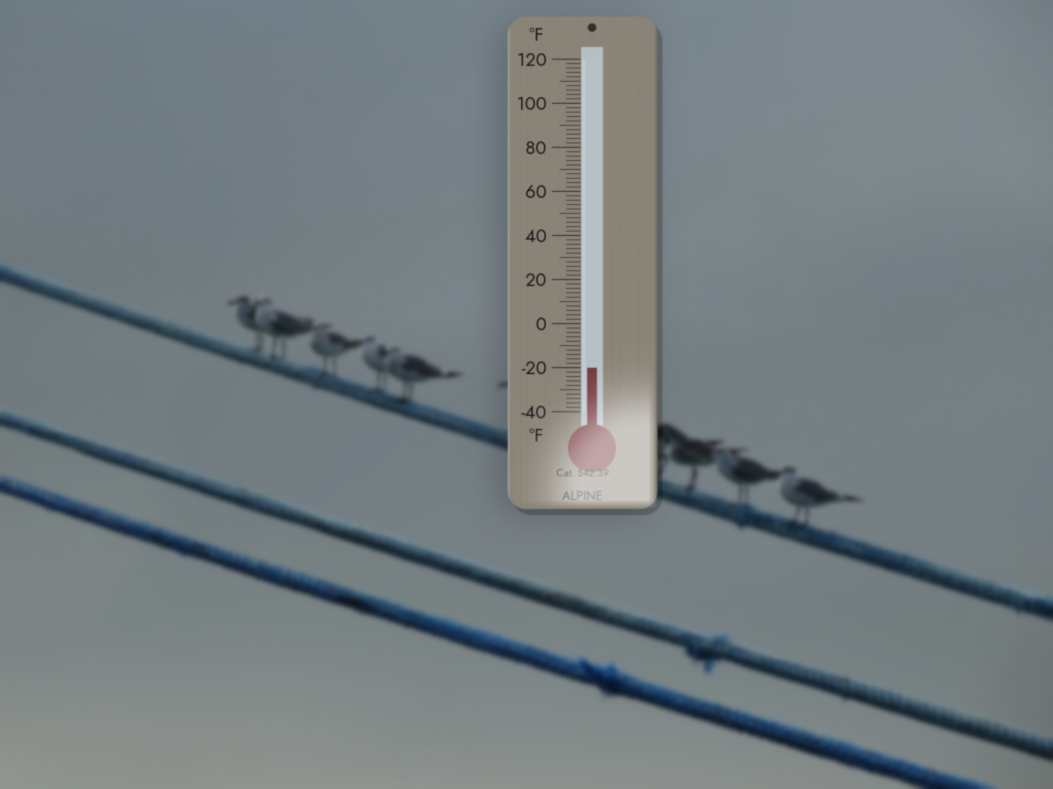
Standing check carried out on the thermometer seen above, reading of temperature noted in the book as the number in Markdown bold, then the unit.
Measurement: **-20** °F
